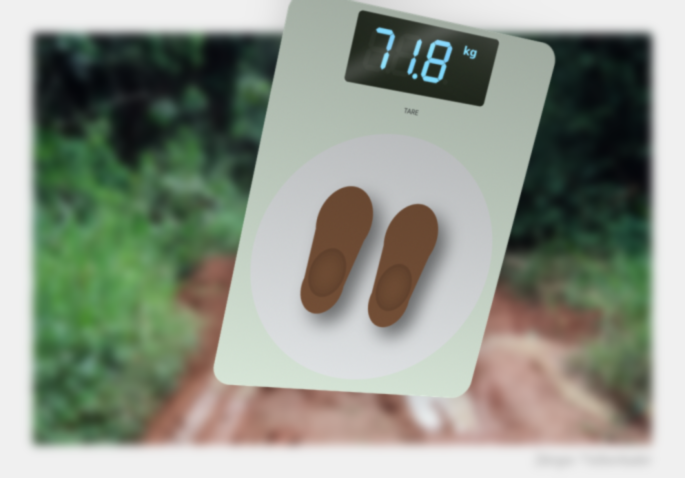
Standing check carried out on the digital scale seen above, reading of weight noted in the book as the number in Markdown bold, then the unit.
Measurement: **71.8** kg
